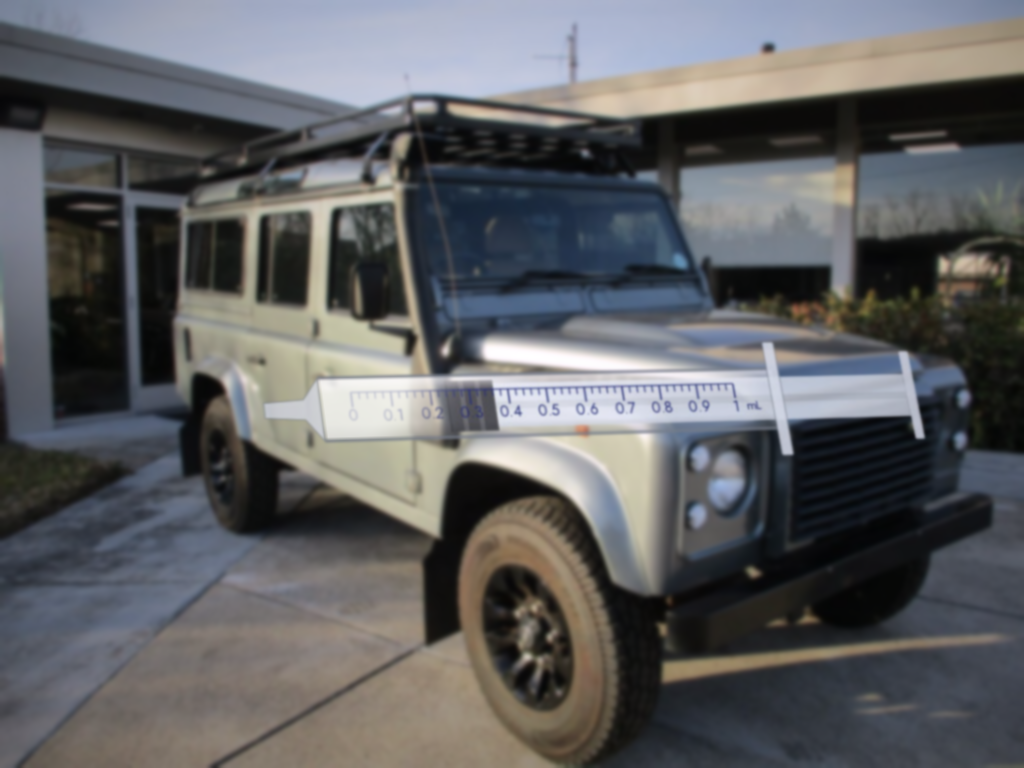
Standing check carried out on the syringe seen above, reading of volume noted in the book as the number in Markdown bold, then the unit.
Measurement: **0.24** mL
